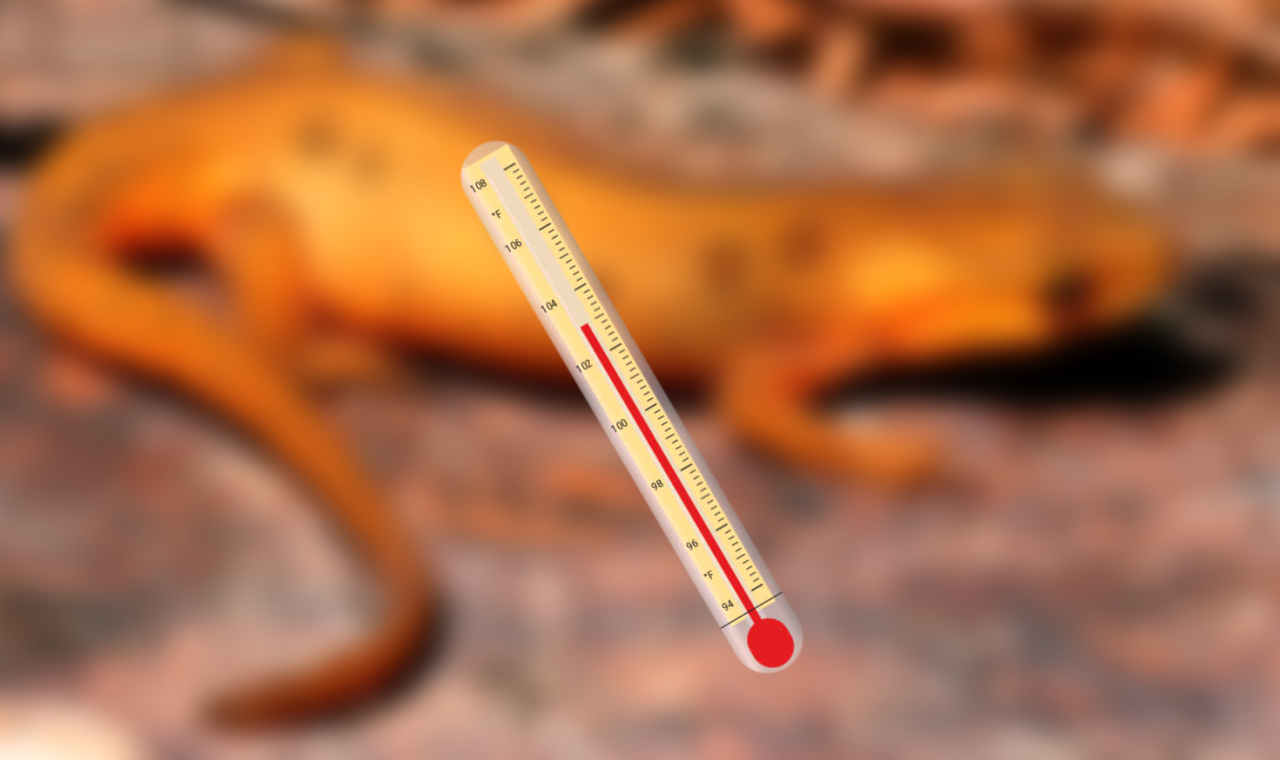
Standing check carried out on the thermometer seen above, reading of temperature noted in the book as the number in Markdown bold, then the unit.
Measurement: **103** °F
